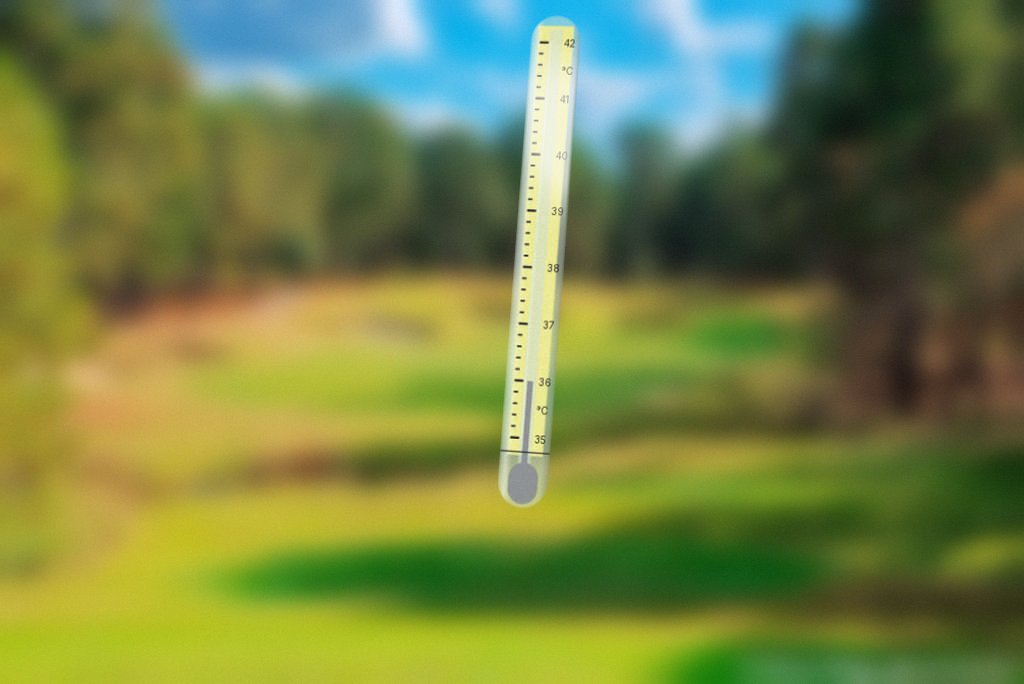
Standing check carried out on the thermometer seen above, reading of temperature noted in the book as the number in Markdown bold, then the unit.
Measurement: **36** °C
